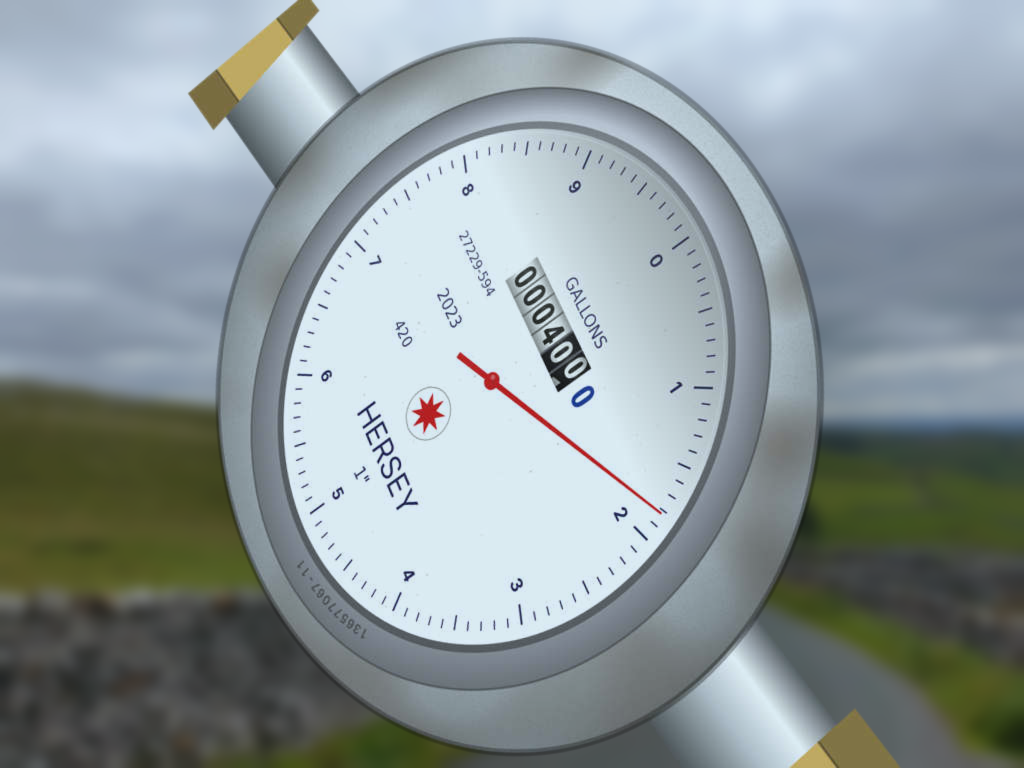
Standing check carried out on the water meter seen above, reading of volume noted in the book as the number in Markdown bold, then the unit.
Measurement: **4001.8** gal
